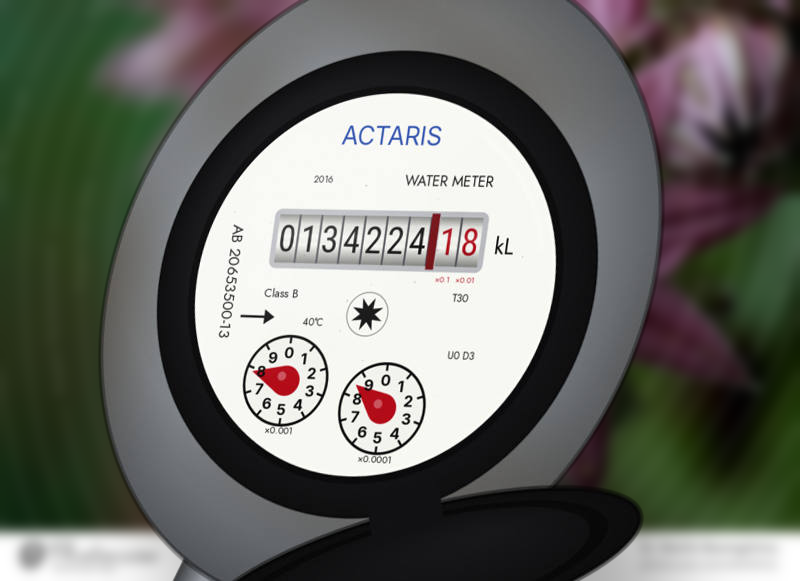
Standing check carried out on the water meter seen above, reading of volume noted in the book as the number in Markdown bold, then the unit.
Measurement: **134224.1878** kL
